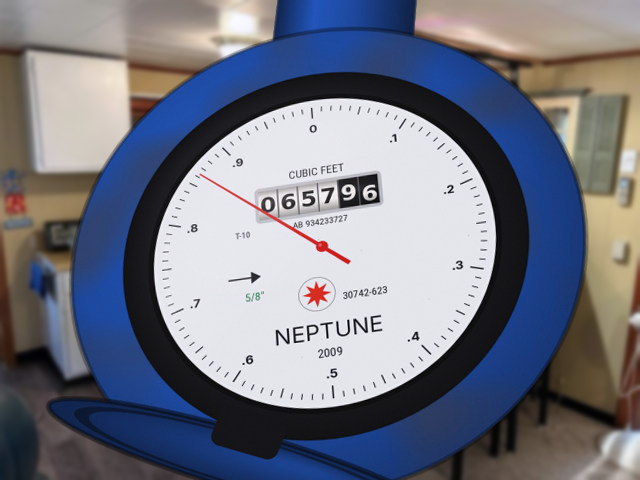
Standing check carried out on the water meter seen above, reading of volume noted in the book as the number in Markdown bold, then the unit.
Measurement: **65795.86** ft³
